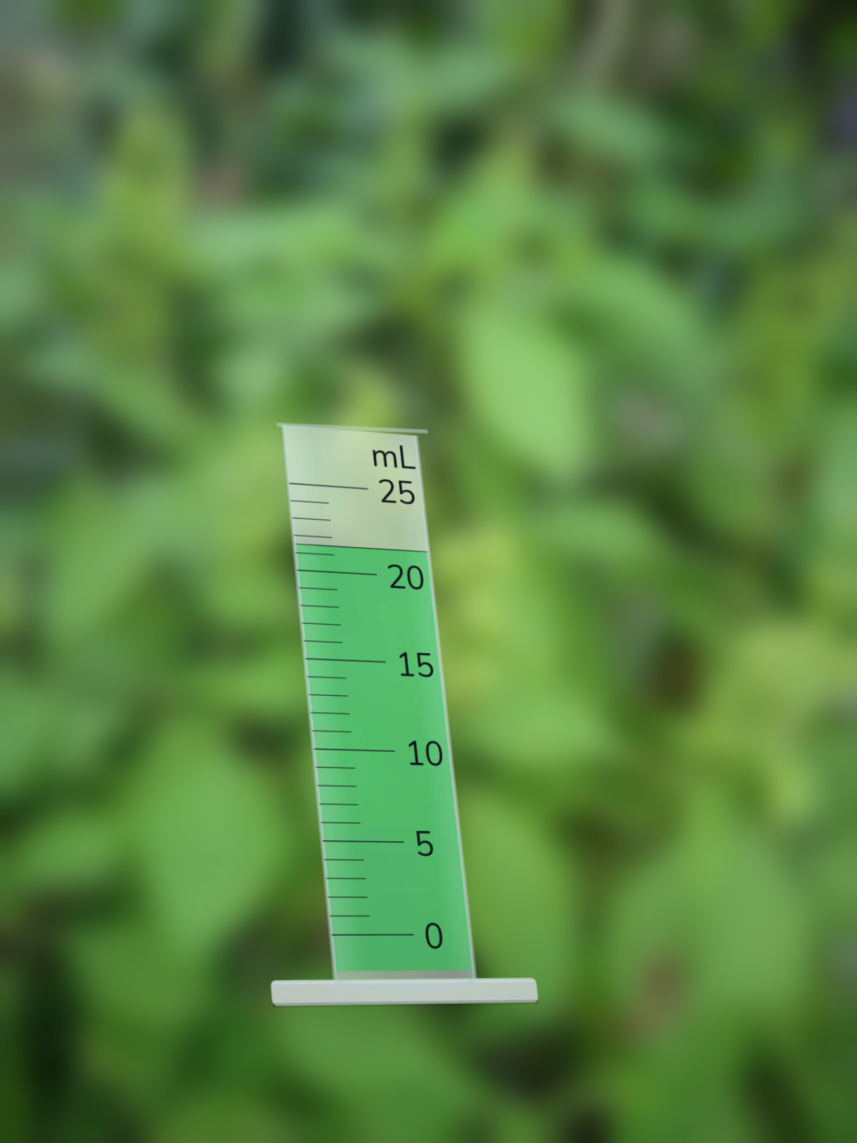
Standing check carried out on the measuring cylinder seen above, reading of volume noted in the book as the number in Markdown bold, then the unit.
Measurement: **21.5** mL
